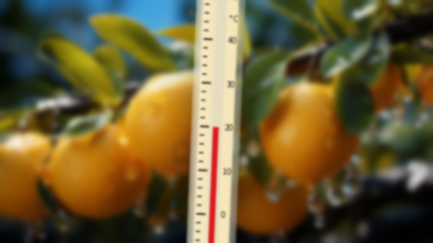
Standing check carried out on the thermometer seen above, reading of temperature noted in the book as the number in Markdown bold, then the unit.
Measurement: **20** °C
